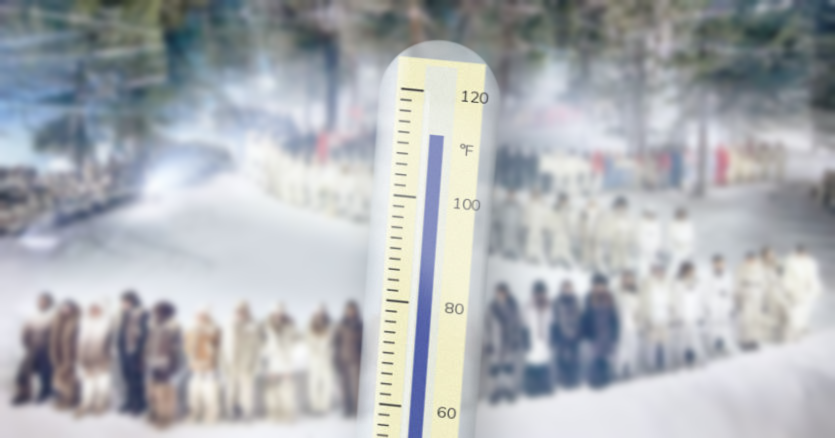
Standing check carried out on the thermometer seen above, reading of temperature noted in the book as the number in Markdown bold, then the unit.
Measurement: **112** °F
